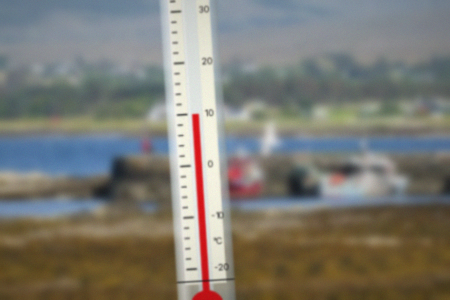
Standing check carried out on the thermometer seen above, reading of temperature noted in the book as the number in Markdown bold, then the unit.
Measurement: **10** °C
